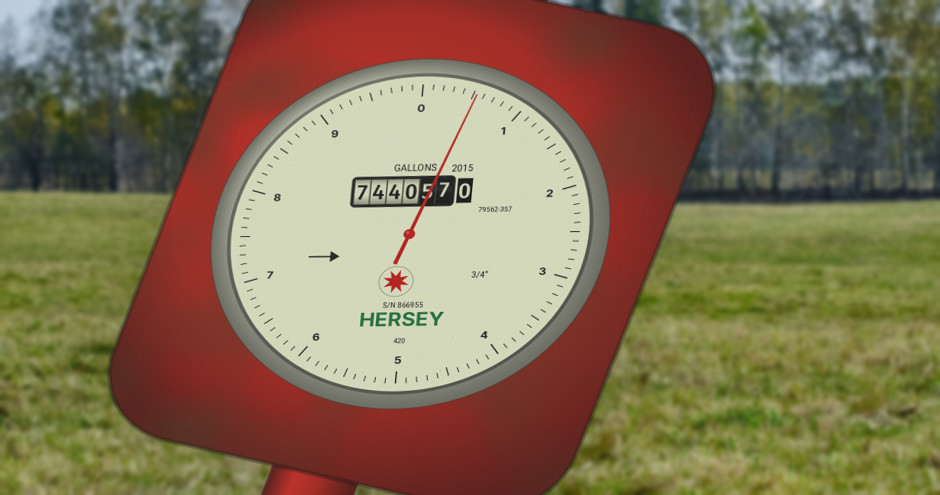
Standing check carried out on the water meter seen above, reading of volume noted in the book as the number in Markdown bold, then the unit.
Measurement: **7440570.5** gal
